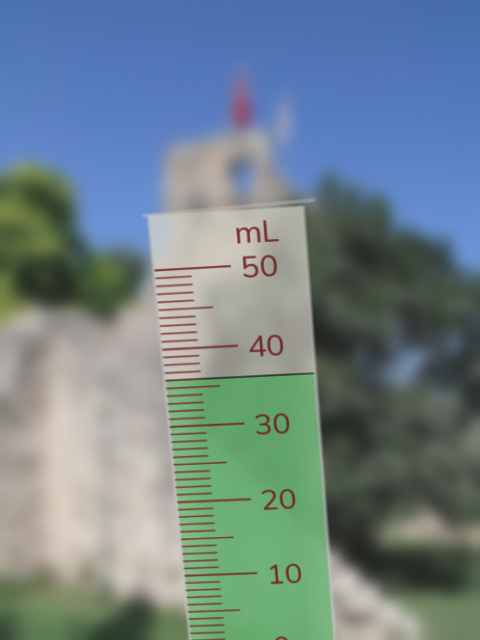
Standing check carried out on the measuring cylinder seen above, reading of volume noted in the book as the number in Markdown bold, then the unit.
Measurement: **36** mL
